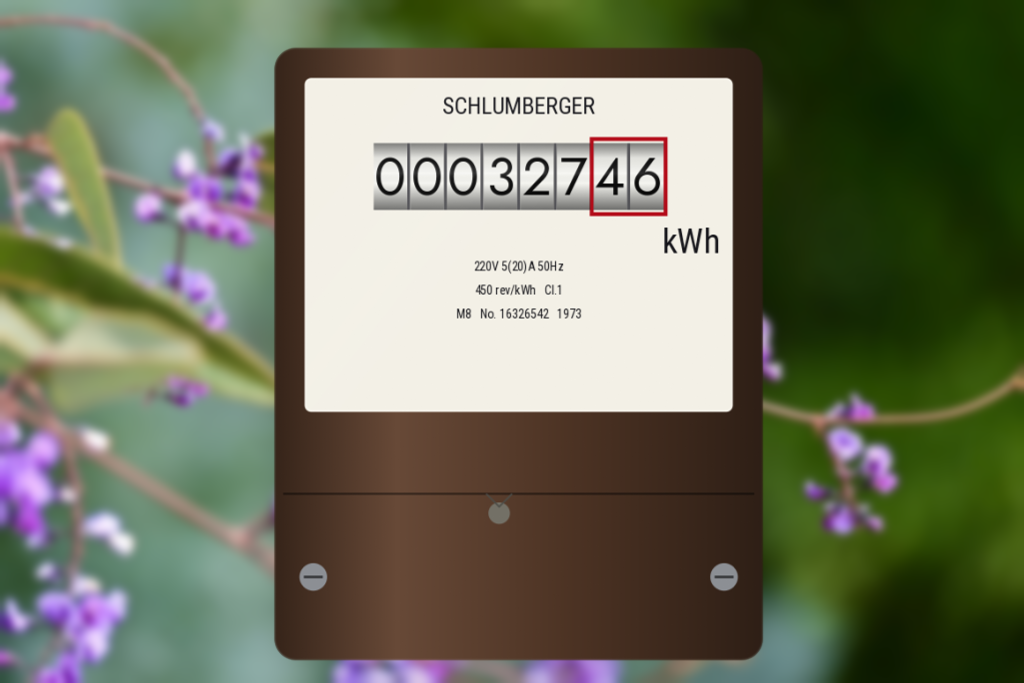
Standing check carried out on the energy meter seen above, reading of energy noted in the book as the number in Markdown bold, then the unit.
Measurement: **327.46** kWh
